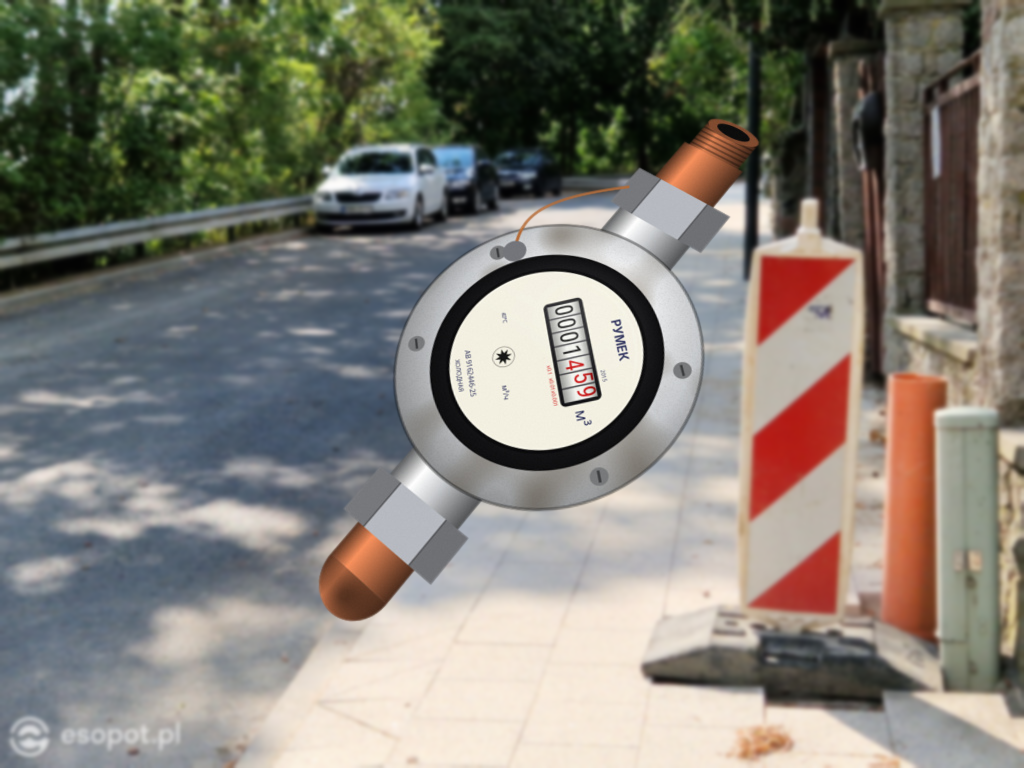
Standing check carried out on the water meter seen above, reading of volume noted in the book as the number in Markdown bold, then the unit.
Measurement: **1.459** m³
